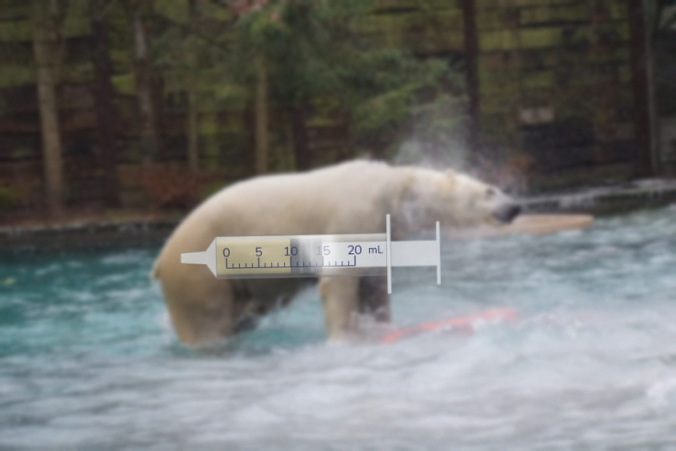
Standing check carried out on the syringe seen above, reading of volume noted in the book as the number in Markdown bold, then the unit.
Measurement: **10** mL
